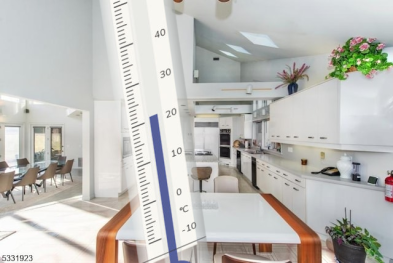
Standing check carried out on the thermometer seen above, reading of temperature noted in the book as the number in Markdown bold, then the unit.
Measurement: **21** °C
